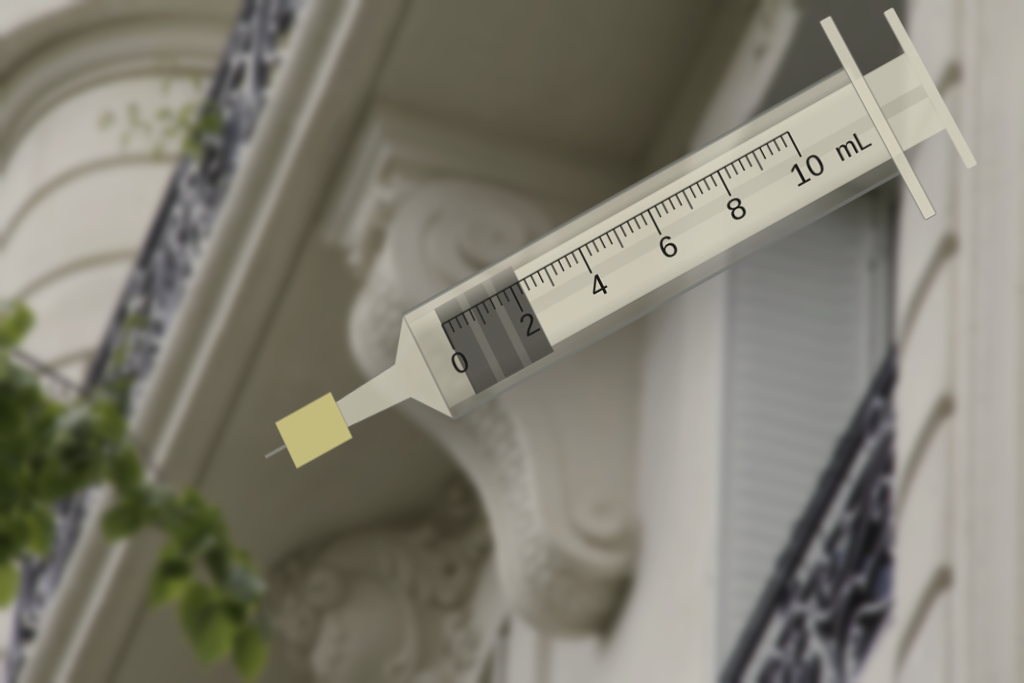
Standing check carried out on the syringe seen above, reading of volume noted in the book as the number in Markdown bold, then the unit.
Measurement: **0** mL
